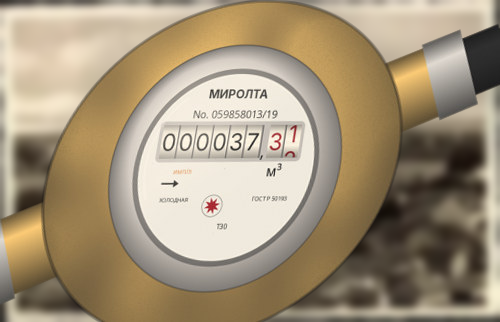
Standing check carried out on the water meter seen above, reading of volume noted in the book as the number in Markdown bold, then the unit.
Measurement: **37.31** m³
